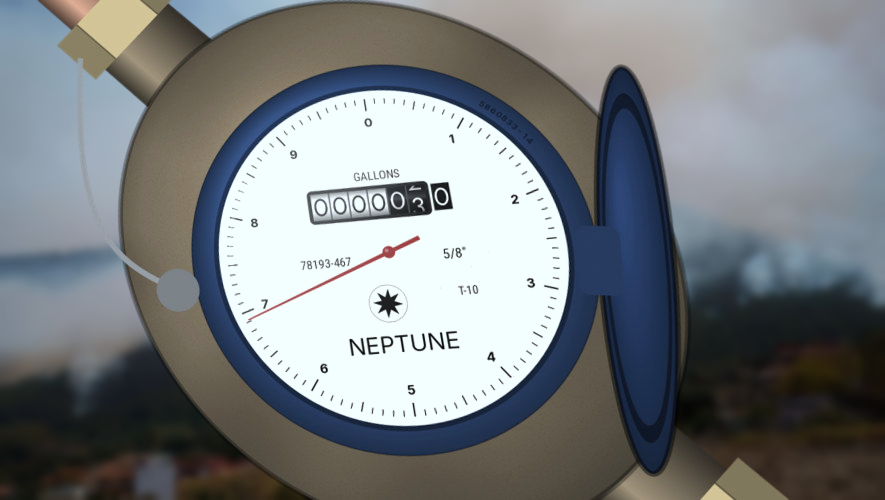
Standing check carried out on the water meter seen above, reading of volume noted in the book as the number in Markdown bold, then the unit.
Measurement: **26.9** gal
